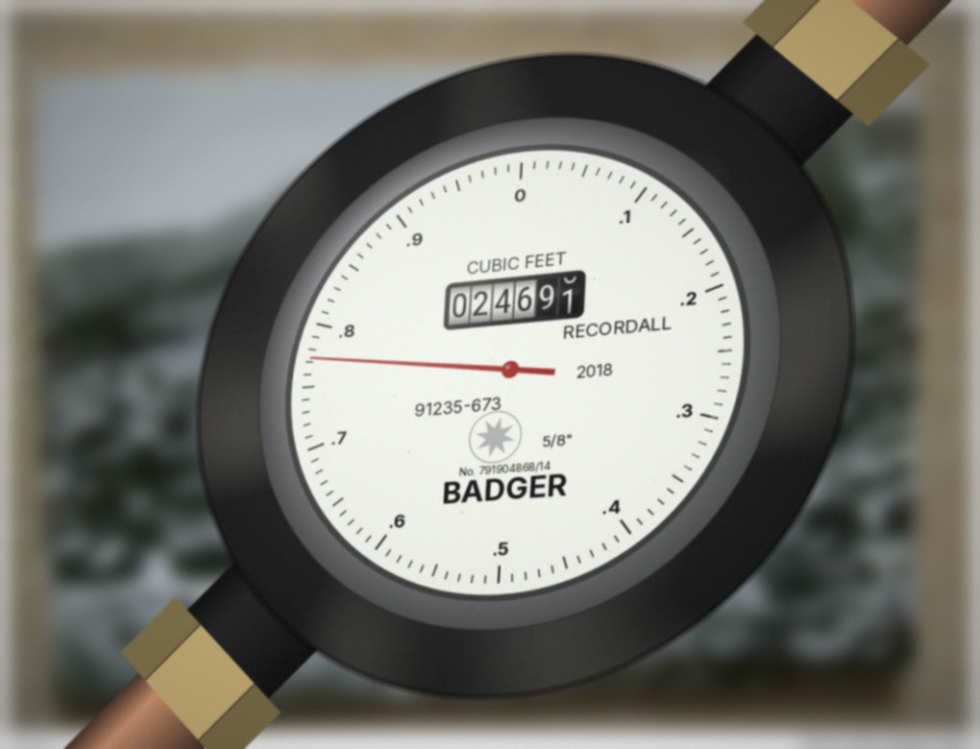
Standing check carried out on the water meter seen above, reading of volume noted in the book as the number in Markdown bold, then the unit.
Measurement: **24690.77** ft³
